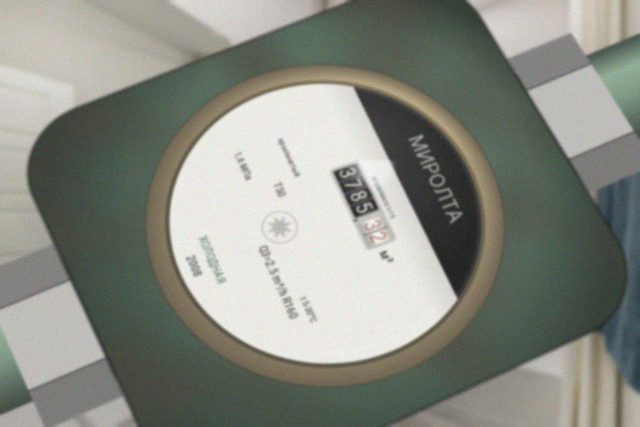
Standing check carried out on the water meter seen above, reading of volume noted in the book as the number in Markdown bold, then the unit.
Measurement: **3785.32** m³
